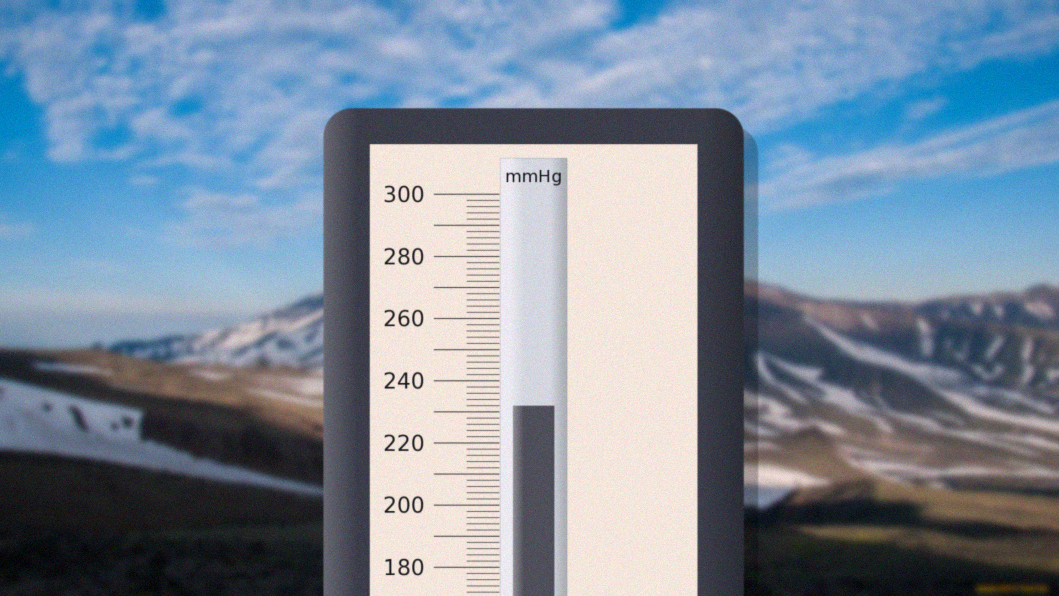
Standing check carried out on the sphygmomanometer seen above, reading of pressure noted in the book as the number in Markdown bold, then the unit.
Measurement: **232** mmHg
